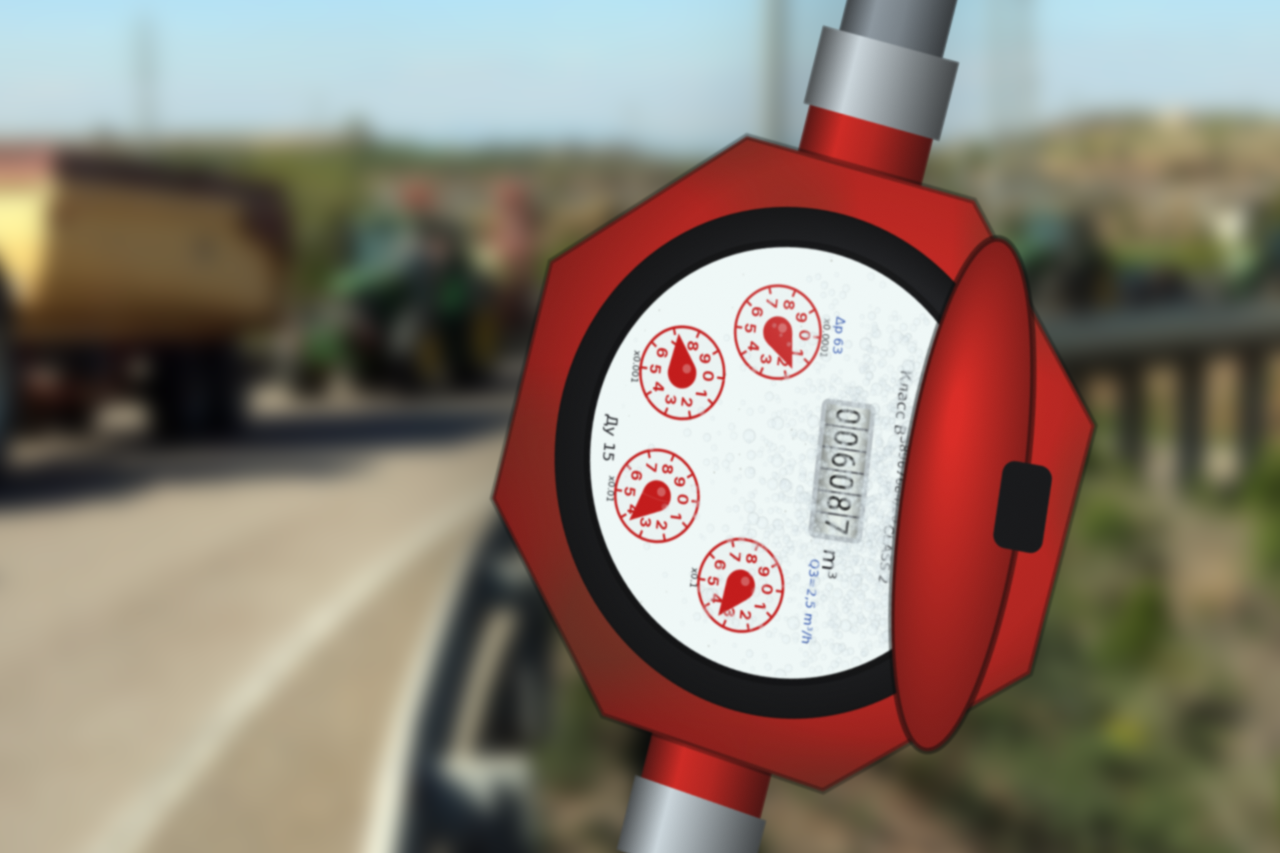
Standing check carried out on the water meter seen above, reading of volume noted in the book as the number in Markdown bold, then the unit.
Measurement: **6087.3371** m³
